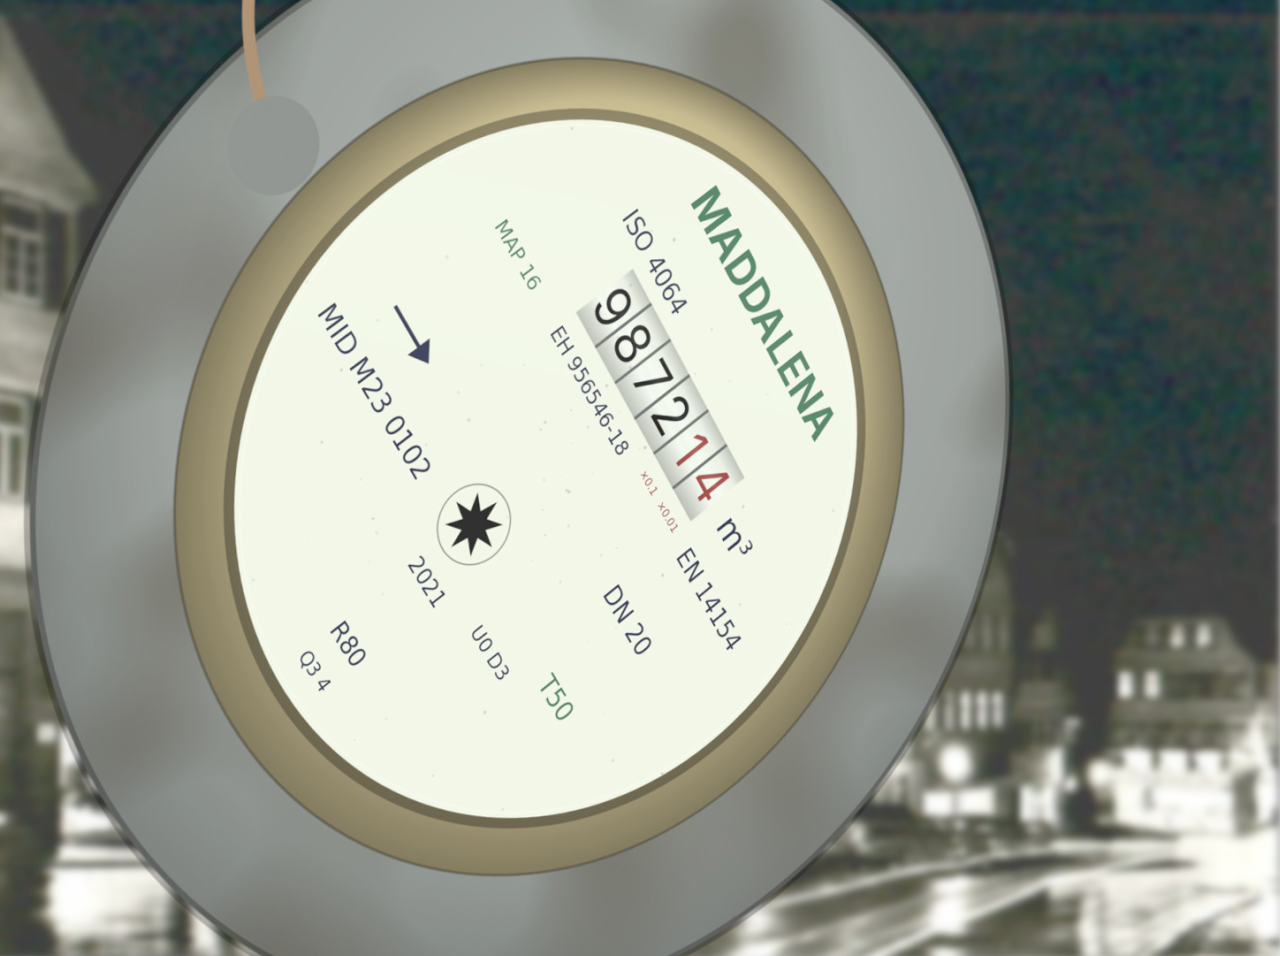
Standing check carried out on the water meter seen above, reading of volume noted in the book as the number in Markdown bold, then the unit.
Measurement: **9872.14** m³
